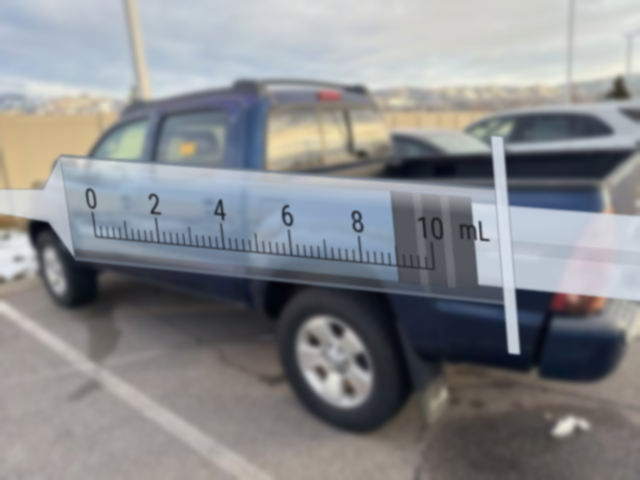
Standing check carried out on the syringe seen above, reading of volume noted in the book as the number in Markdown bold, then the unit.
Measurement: **9** mL
